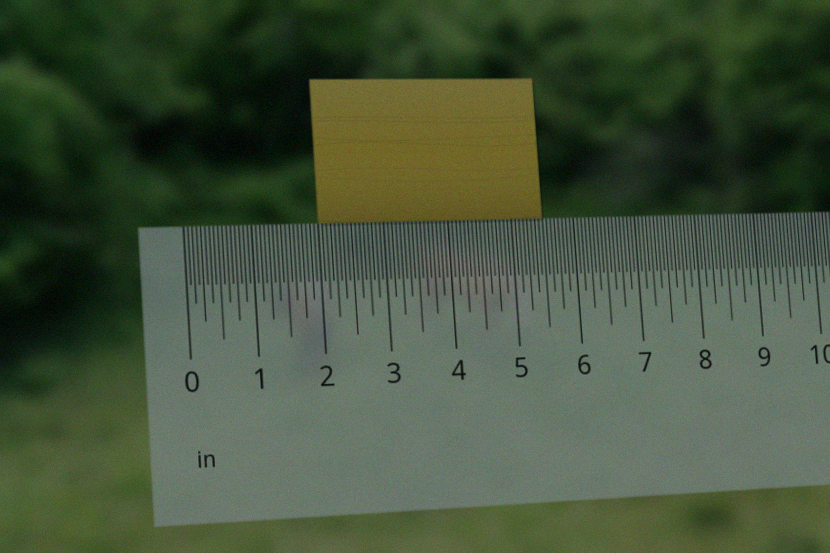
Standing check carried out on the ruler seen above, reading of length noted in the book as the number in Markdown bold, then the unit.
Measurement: **3.5** in
